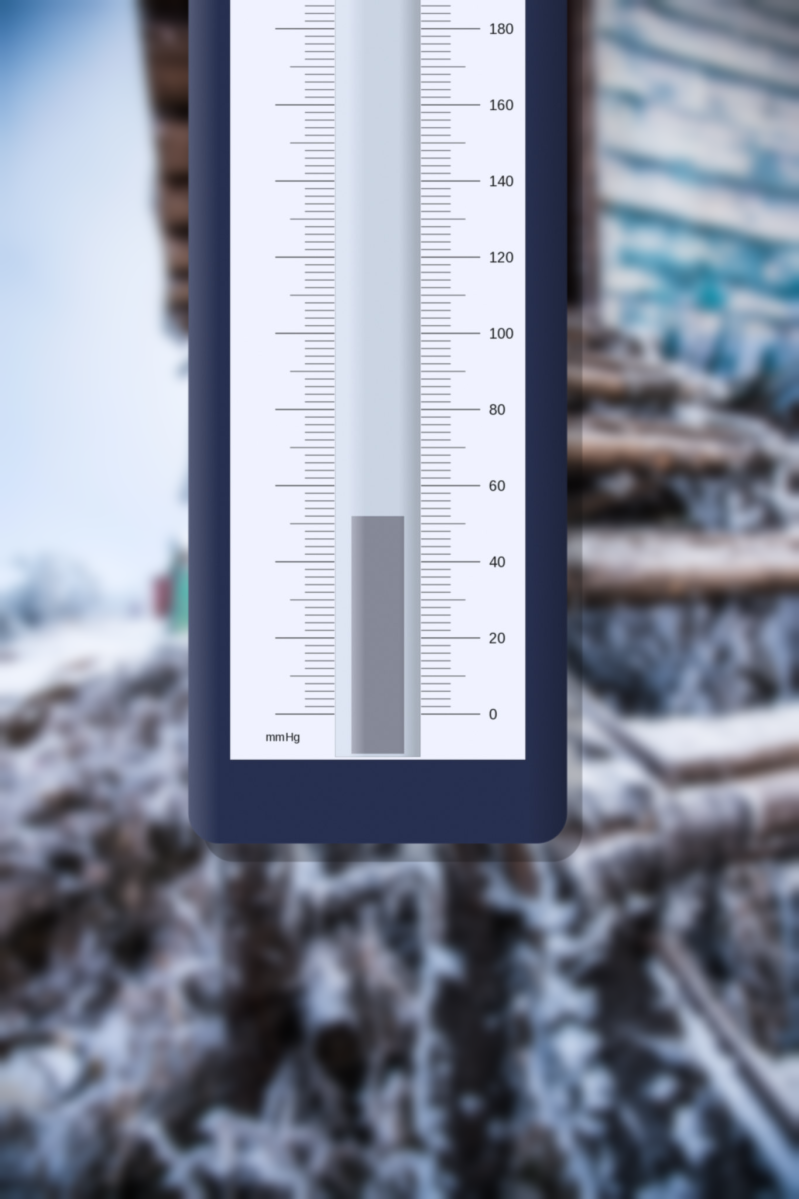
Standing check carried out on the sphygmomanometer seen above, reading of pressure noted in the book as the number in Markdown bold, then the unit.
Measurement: **52** mmHg
